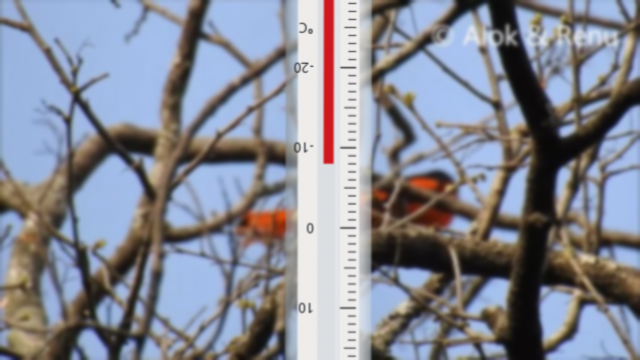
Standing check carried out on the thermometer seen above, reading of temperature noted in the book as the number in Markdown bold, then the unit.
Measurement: **-8** °C
